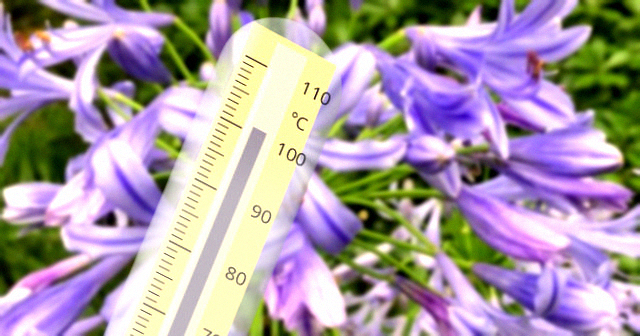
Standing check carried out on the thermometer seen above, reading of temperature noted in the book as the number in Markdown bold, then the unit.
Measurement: **101** °C
